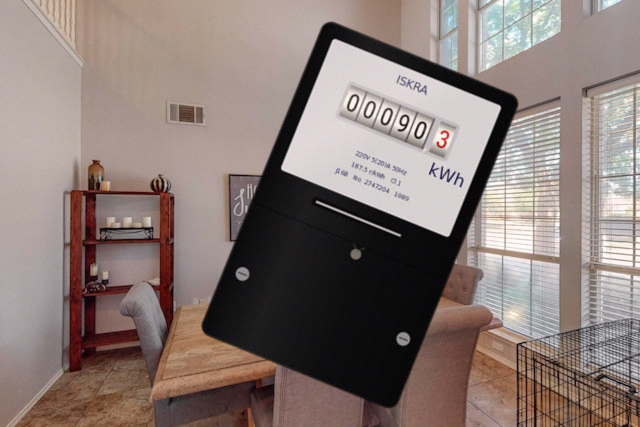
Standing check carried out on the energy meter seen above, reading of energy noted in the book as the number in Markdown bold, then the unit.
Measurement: **90.3** kWh
